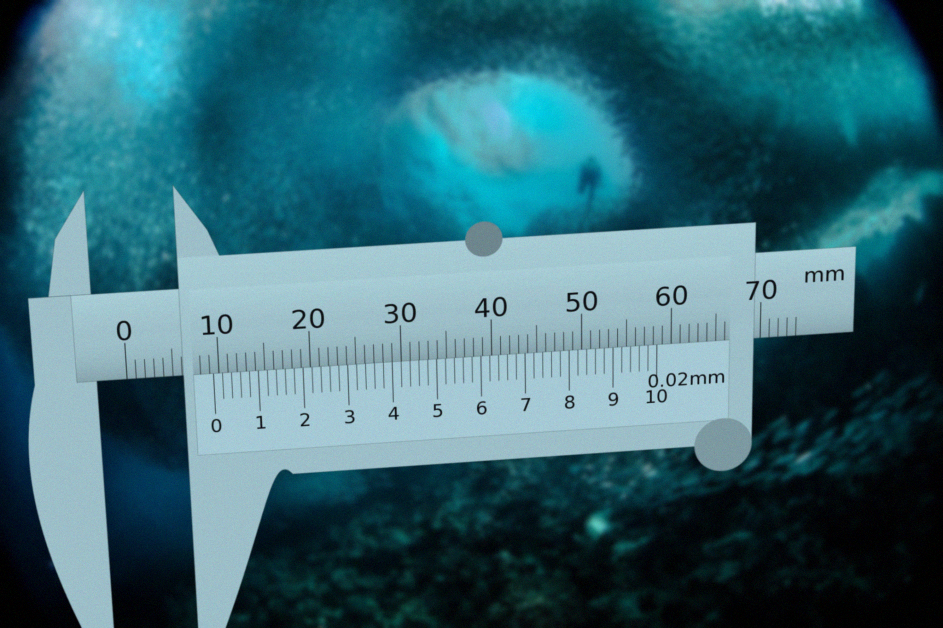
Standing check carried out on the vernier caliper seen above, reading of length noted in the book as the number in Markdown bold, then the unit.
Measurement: **9.4** mm
